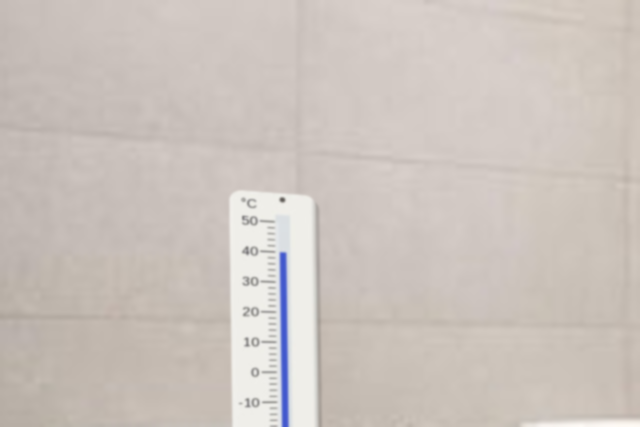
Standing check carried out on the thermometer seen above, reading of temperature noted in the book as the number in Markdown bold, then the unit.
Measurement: **40** °C
